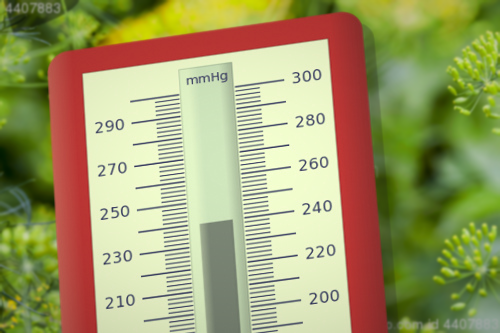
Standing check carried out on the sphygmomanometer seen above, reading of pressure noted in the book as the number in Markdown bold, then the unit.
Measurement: **240** mmHg
